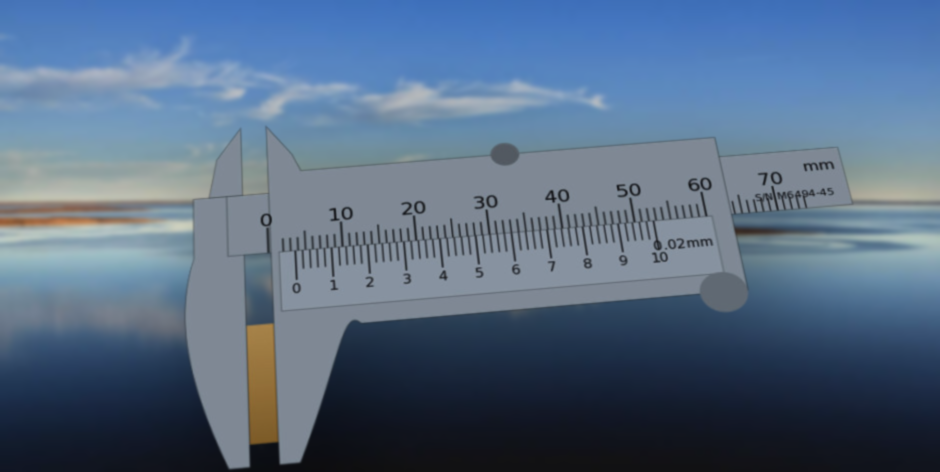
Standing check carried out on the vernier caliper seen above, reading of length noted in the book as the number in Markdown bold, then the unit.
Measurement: **3.6** mm
